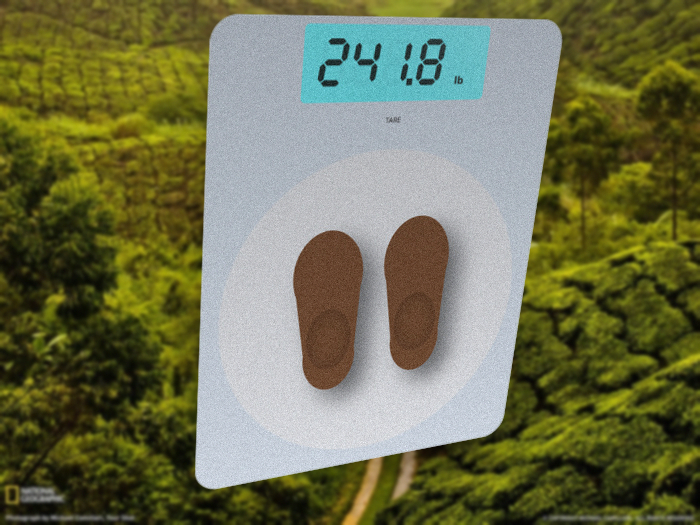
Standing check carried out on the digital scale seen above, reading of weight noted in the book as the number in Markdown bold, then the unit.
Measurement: **241.8** lb
